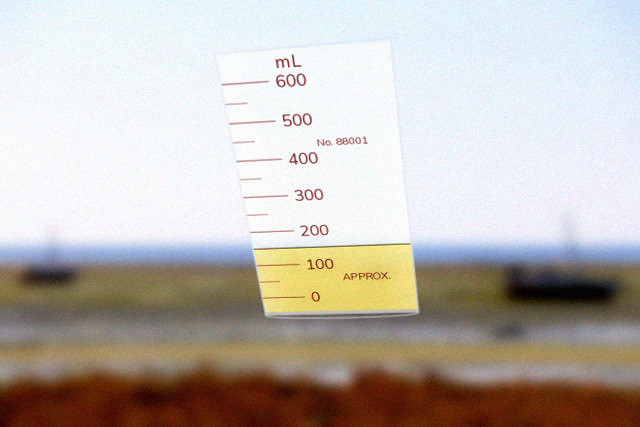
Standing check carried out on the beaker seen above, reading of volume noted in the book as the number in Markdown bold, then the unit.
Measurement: **150** mL
